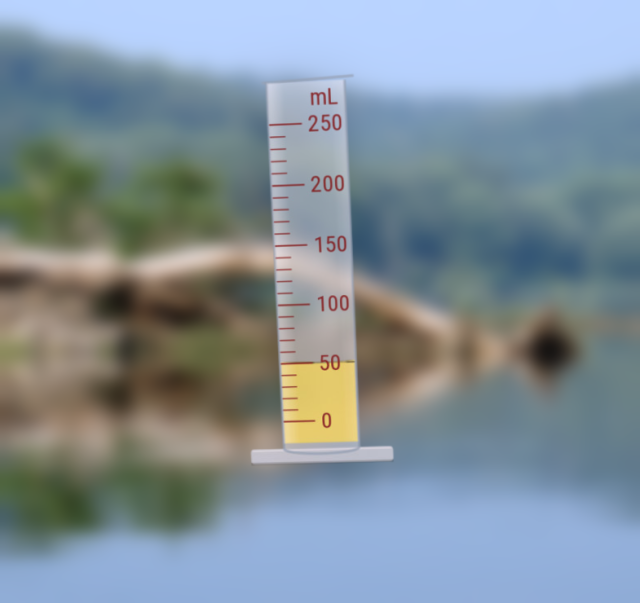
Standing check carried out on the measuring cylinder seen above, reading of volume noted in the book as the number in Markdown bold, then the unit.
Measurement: **50** mL
